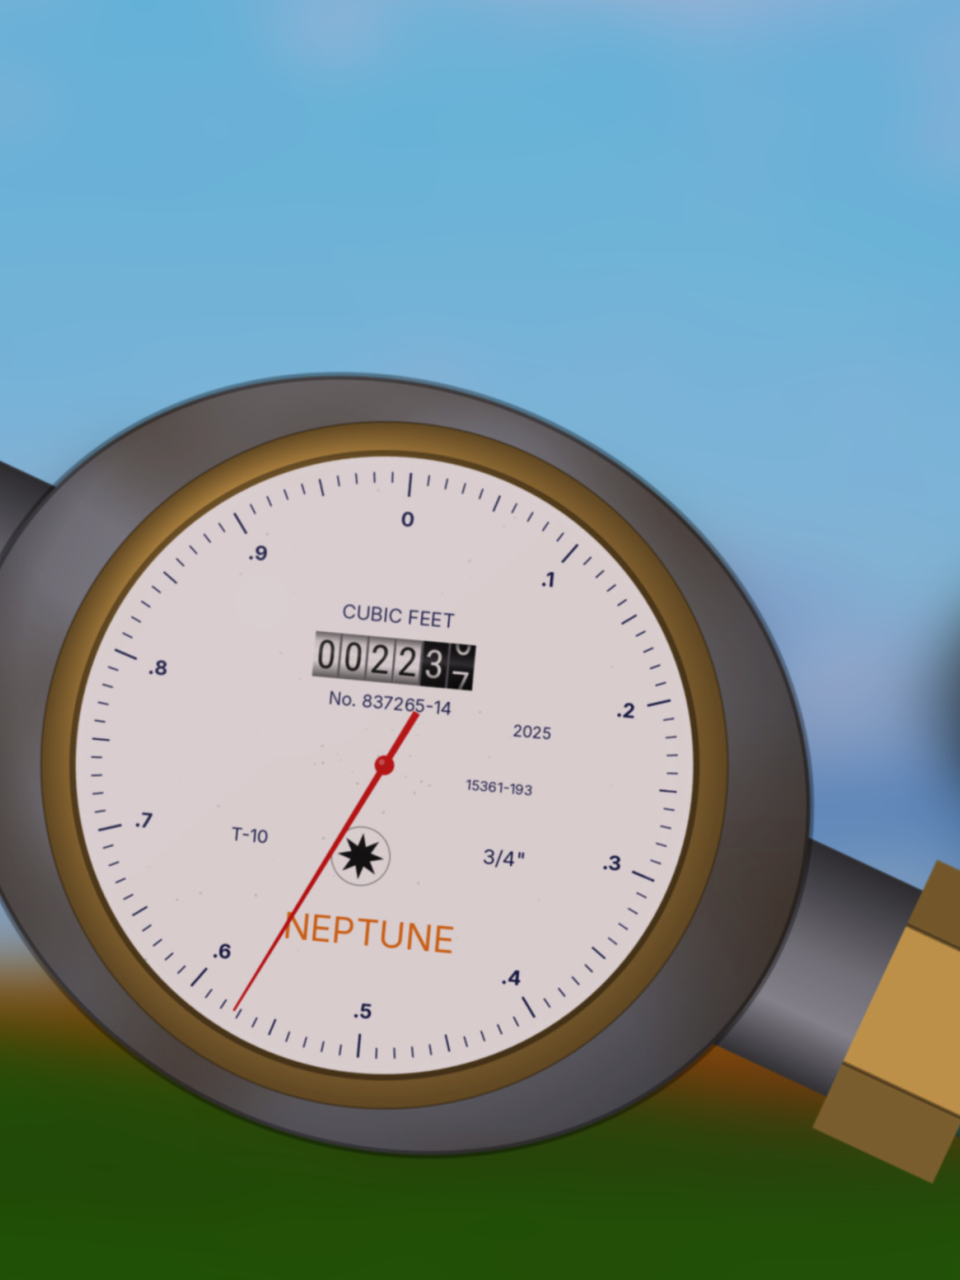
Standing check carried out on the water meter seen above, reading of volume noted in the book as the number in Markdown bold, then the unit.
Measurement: **2236.57** ft³
